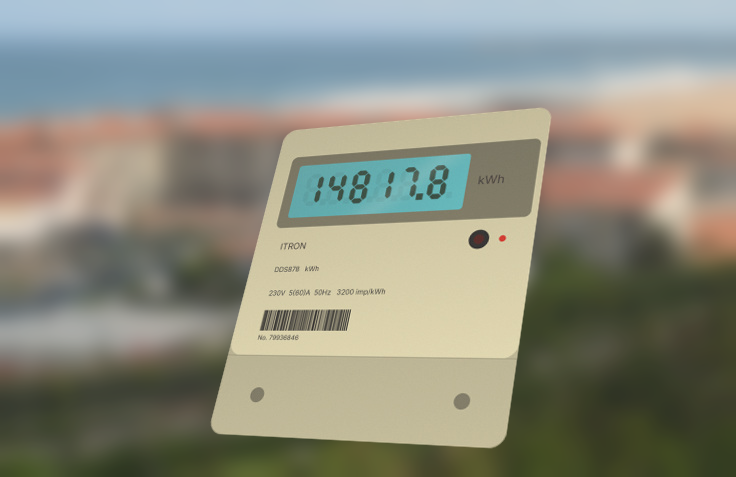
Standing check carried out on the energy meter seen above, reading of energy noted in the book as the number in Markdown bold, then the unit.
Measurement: **14817.8** kWh
